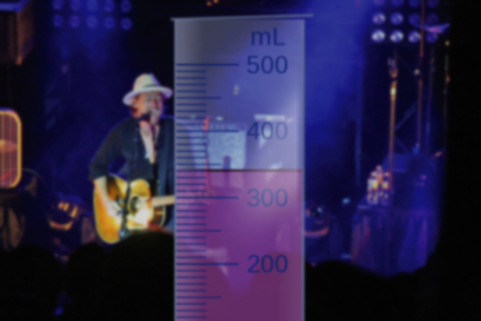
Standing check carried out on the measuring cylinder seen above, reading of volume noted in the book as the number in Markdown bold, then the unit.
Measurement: **340** mL
